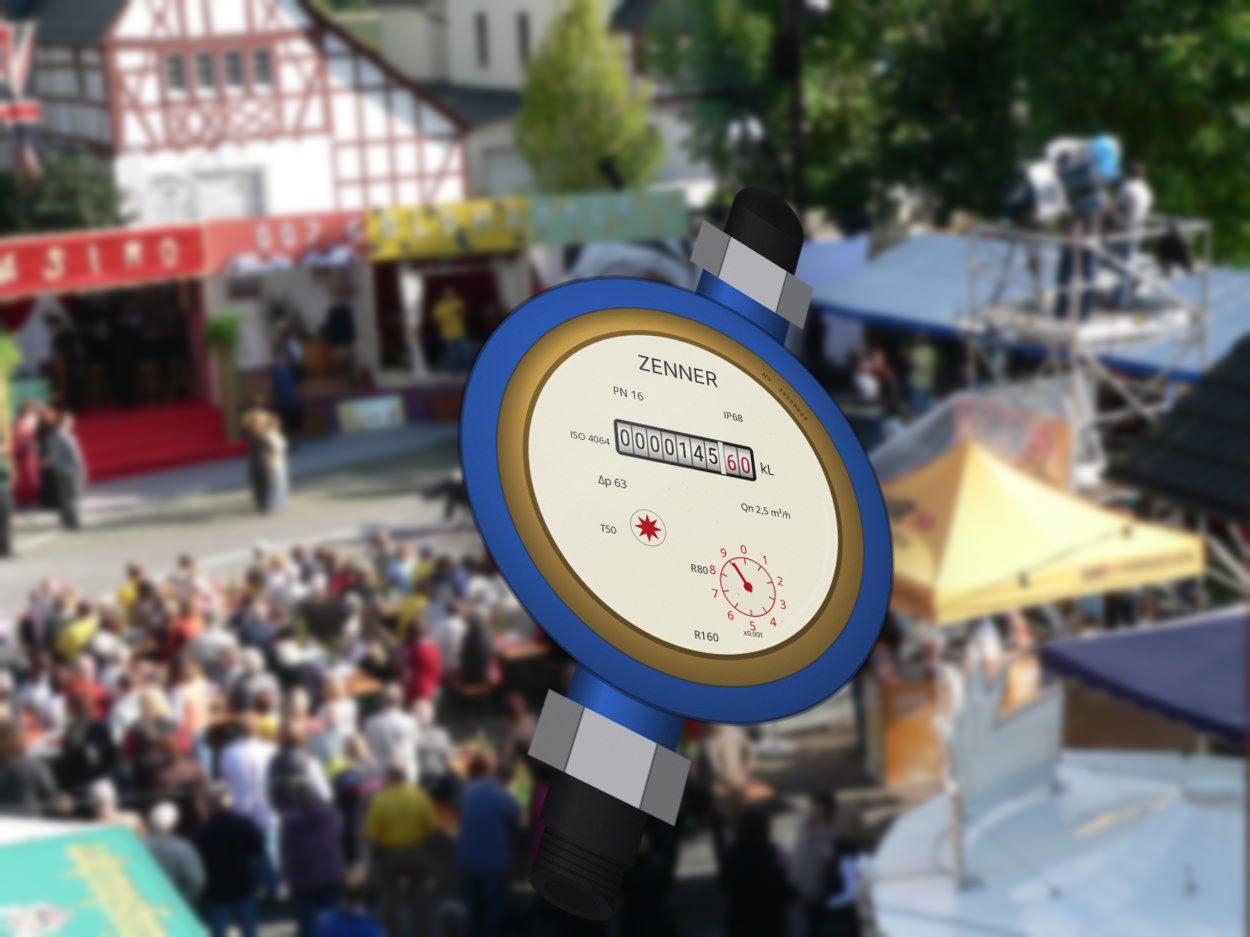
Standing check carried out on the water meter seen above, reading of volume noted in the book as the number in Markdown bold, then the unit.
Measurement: **145.599** kL
